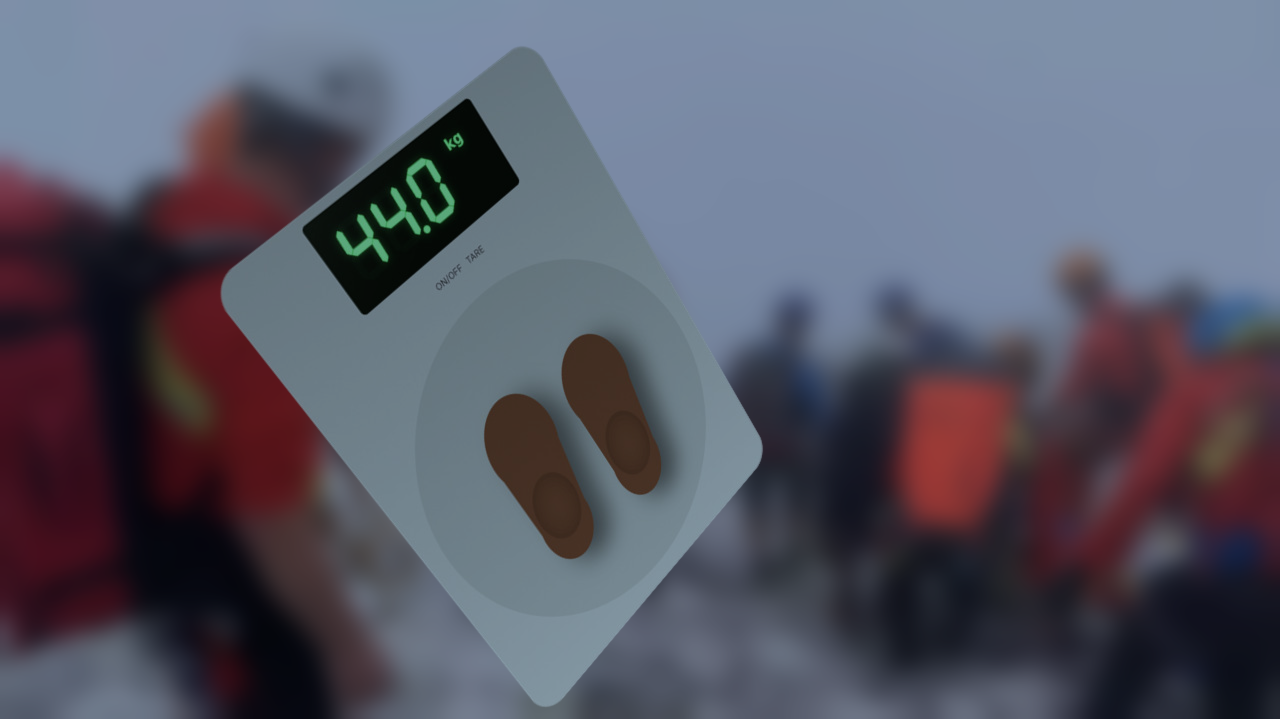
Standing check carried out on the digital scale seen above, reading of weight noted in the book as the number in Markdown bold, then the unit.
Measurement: **44.0** kg
